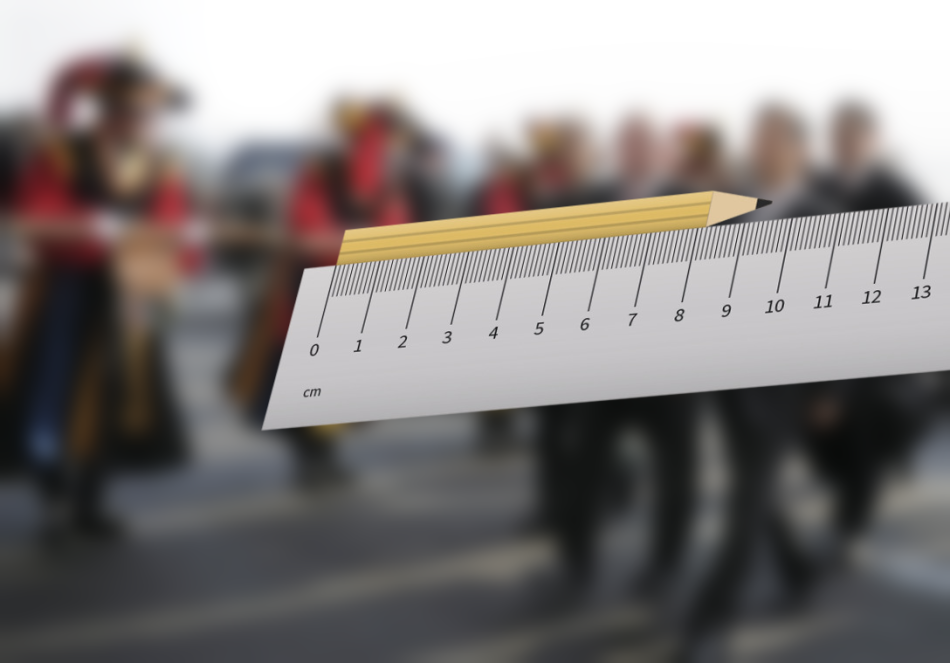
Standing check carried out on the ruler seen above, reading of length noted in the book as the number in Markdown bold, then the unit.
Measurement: **9.5** cm
